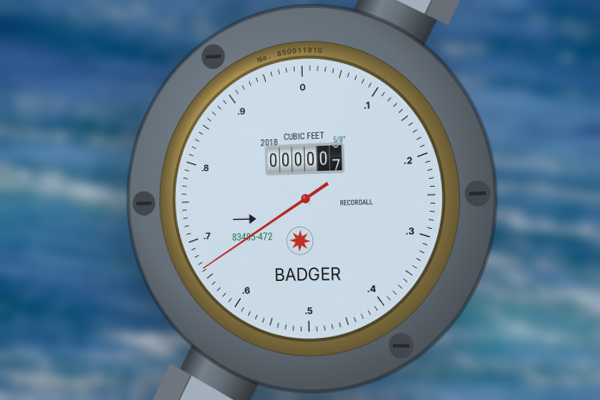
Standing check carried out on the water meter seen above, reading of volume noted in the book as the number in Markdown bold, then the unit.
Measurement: **6.66** ft³
